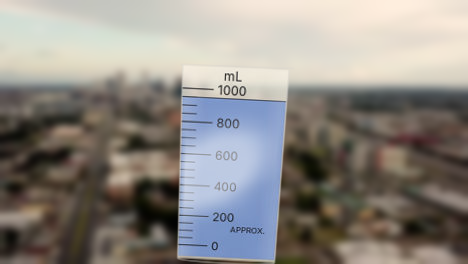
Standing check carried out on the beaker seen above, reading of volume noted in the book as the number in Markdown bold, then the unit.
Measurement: **950** mL
